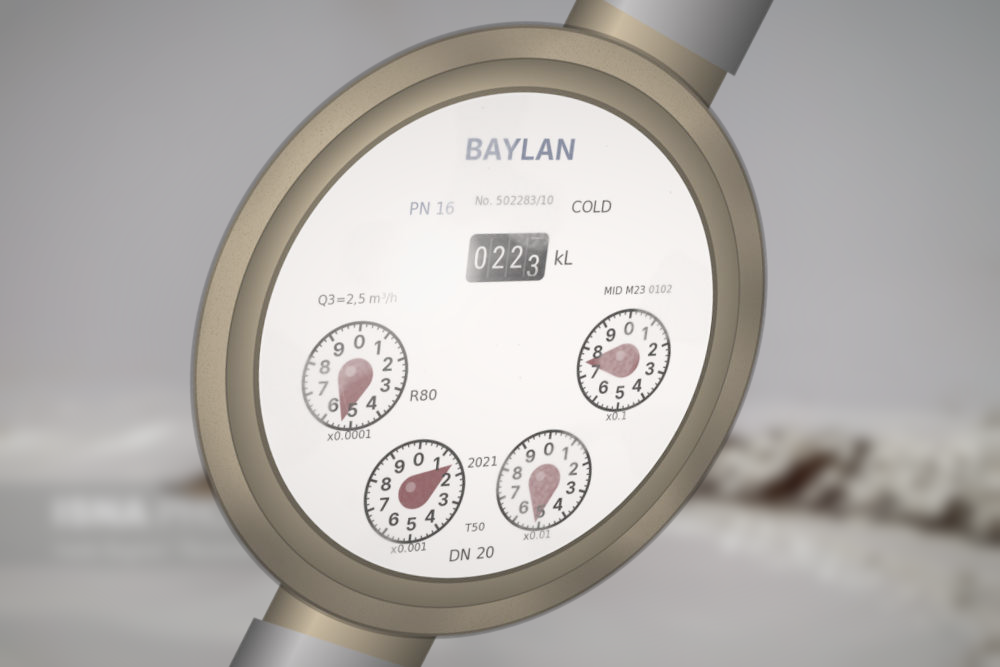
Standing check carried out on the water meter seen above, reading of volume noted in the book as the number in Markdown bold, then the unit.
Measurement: **222.7515** kL
